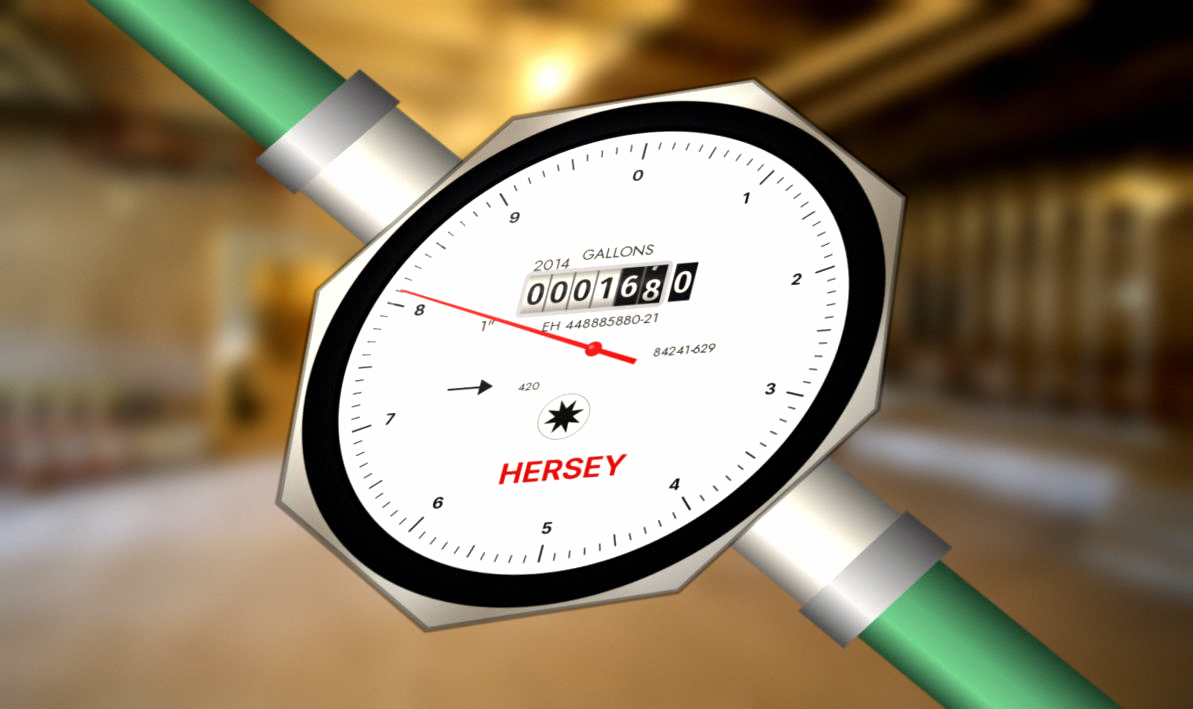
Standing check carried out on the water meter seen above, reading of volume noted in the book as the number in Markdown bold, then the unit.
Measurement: **1678.1** gal
